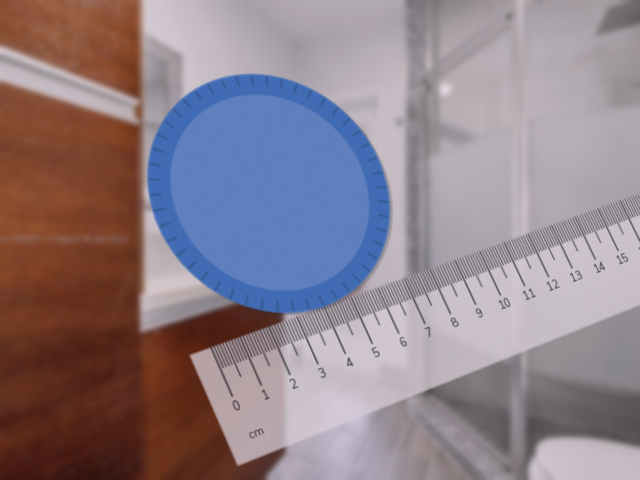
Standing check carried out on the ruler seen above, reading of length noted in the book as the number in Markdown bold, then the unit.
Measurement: **8** cm
